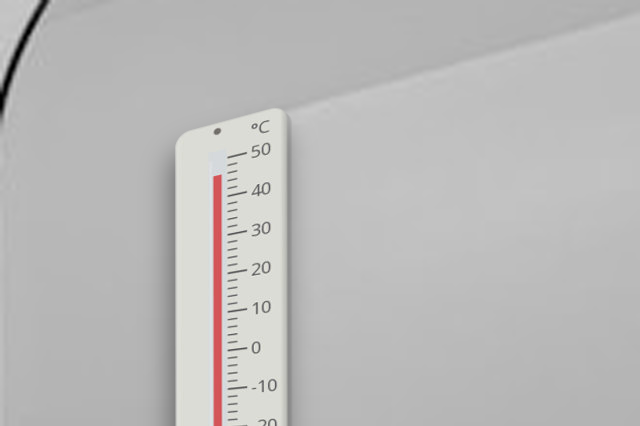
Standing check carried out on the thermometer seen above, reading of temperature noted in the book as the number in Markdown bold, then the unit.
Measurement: **46** °C
